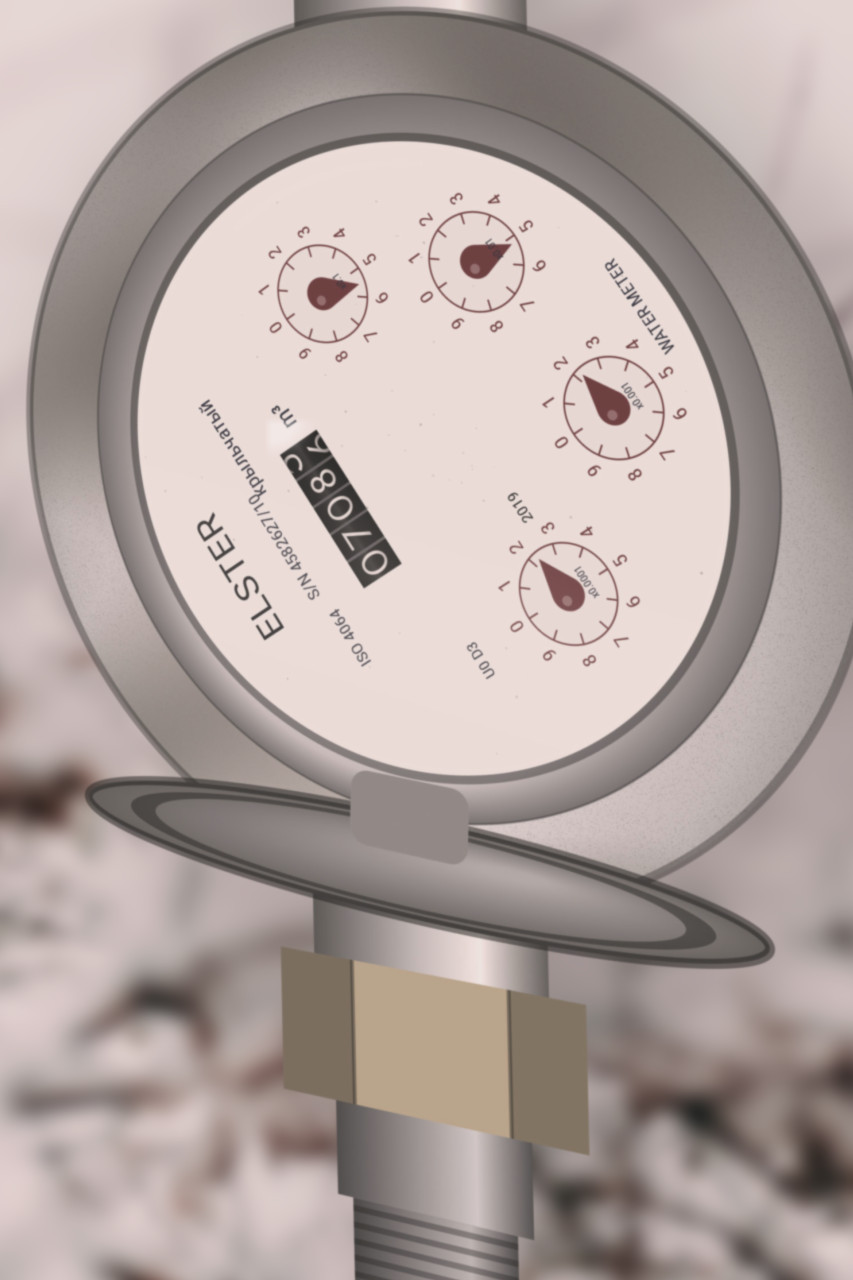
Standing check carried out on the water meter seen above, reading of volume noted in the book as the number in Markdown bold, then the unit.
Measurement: **7085.5522** m³
